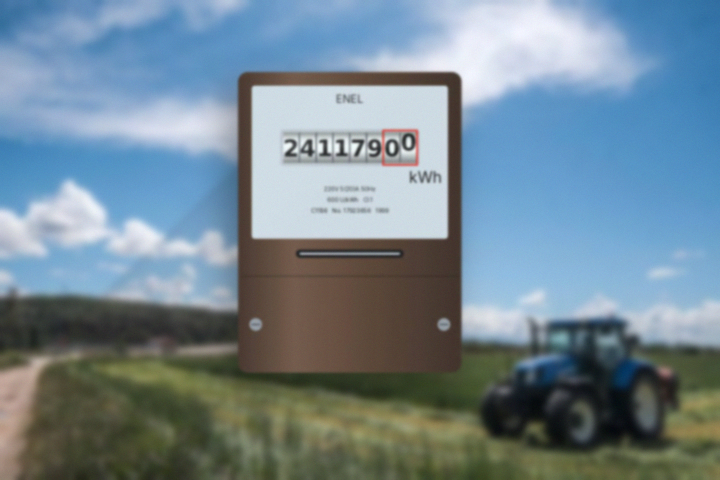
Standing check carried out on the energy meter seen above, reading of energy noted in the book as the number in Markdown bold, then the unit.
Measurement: **241179.00** kWh
